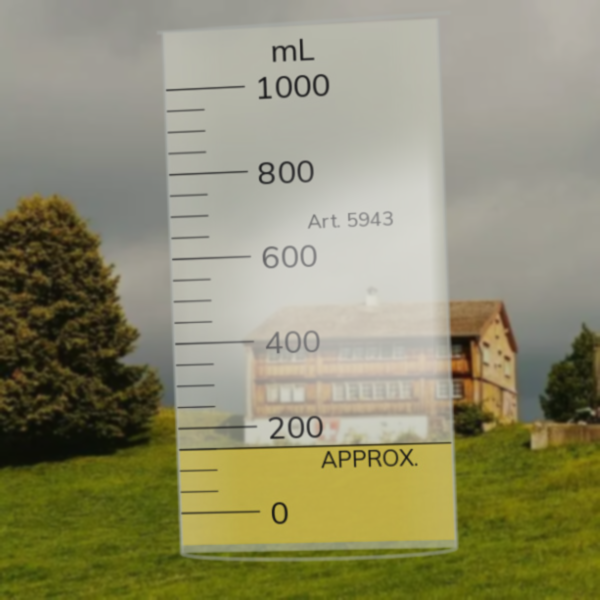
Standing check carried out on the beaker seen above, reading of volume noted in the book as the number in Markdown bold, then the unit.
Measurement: **150** mL
